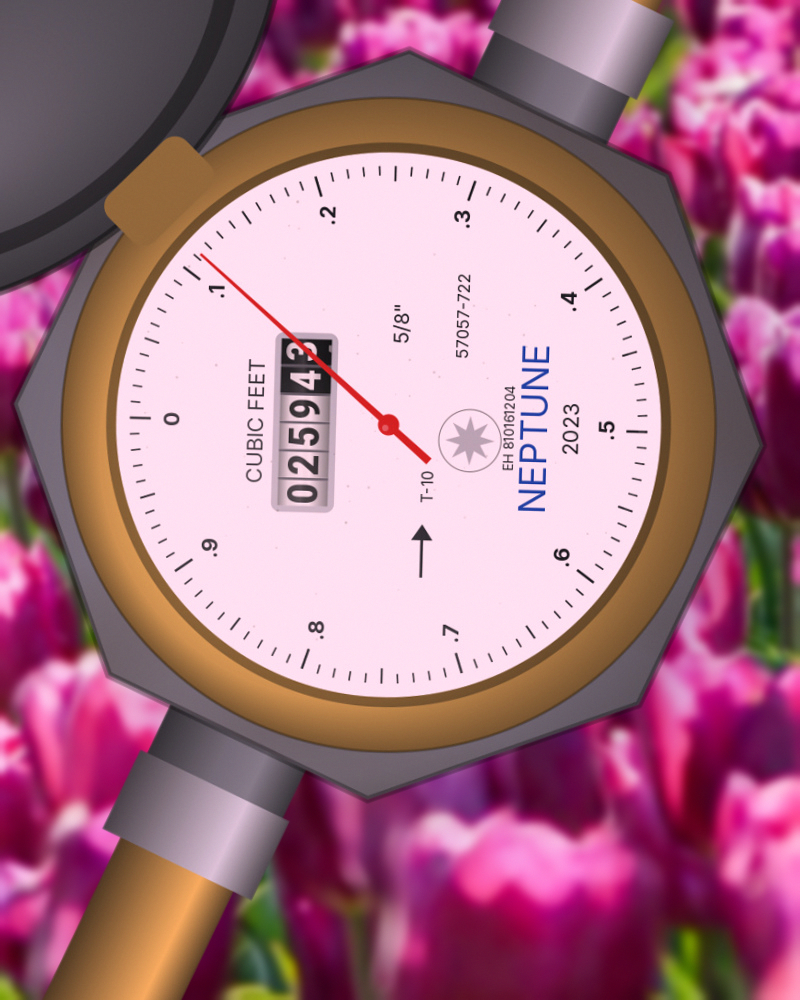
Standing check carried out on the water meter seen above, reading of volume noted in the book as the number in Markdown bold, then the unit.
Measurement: **25943.11** ft³
